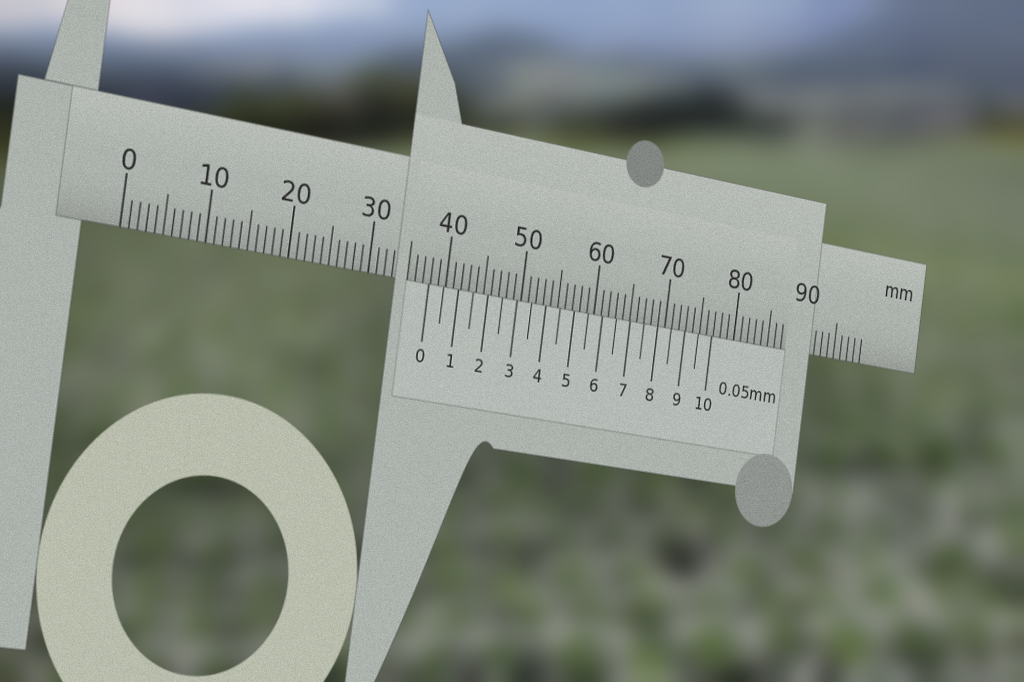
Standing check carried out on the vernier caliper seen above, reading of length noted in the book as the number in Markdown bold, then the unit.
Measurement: **37.8** mm
